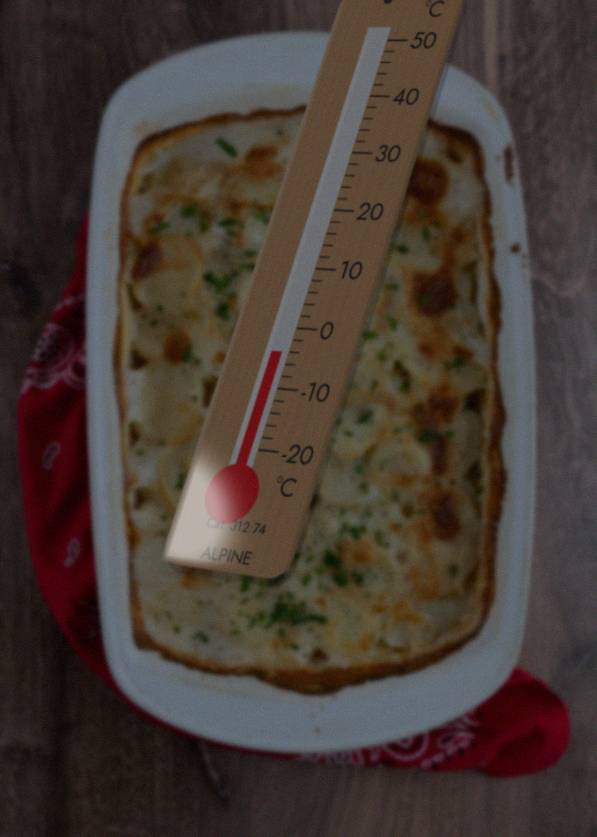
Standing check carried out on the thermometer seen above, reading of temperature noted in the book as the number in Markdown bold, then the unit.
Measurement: **-4** °C
